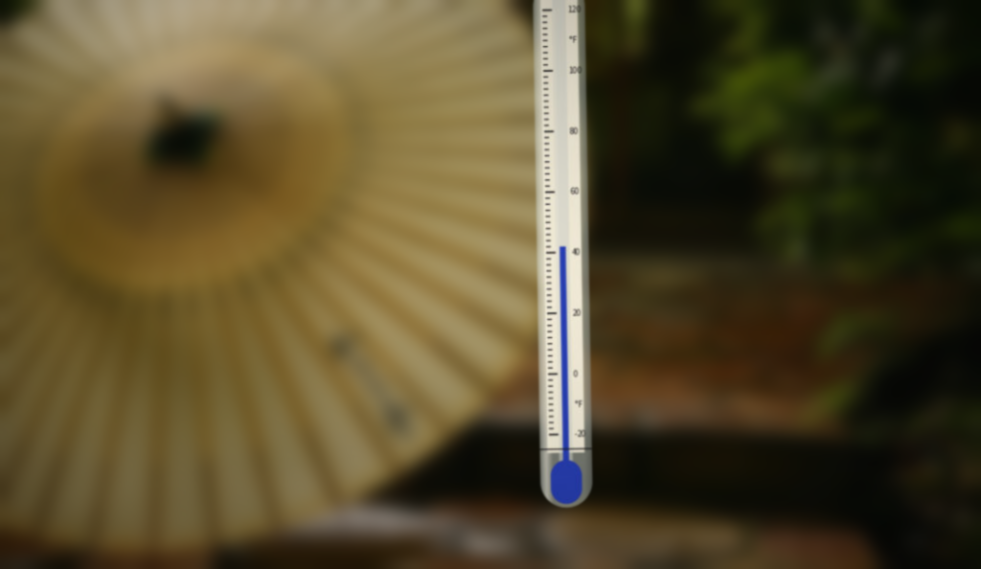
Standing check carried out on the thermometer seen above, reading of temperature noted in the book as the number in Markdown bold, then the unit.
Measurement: **42** °F
